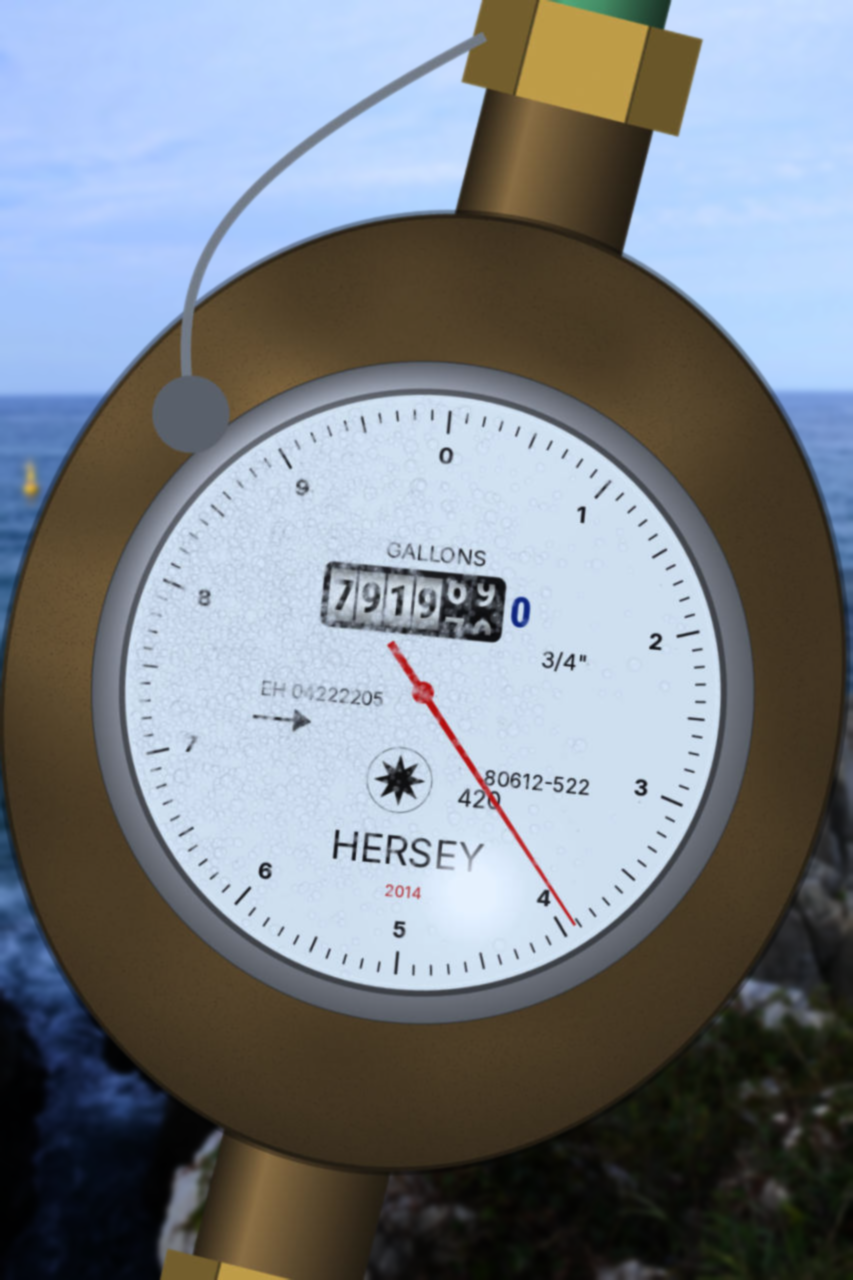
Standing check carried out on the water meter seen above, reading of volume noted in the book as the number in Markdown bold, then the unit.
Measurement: **7919693.9** gal
